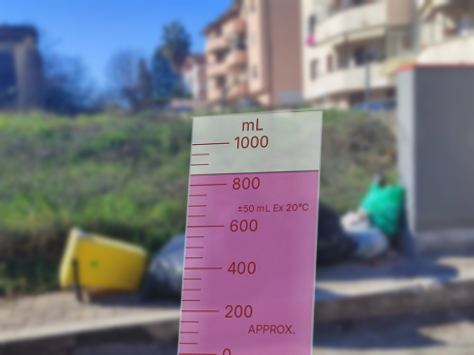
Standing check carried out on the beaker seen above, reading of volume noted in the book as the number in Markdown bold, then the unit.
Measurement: **850** mL
